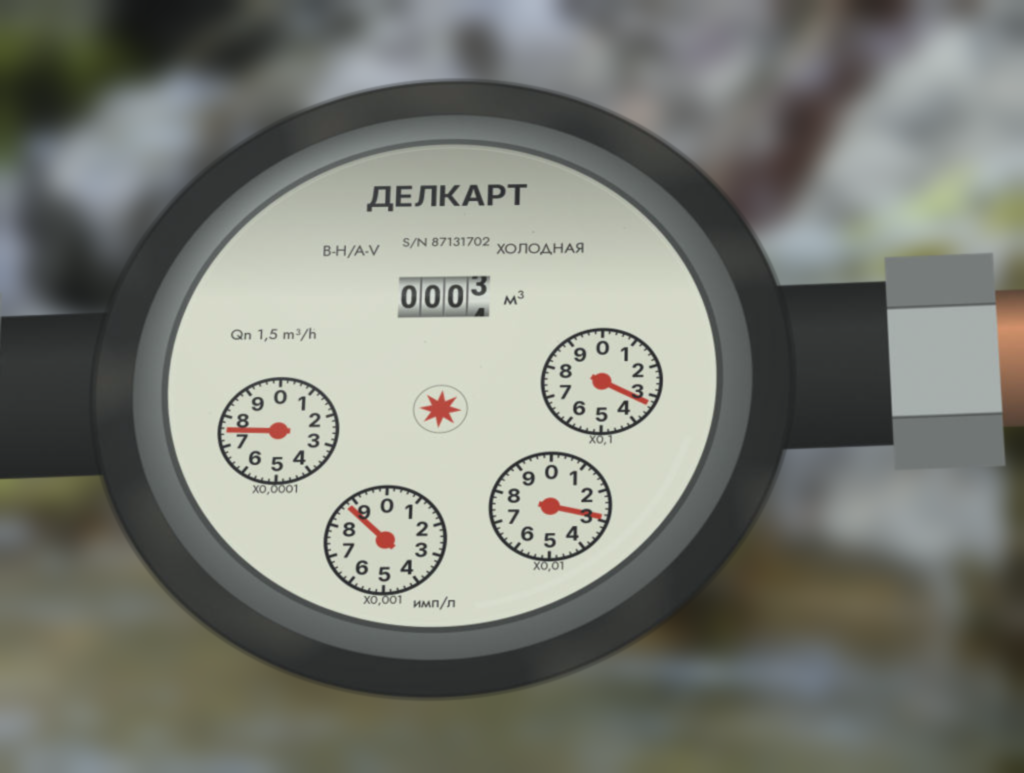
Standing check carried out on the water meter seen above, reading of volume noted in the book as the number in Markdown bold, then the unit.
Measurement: **3.3287** m³
